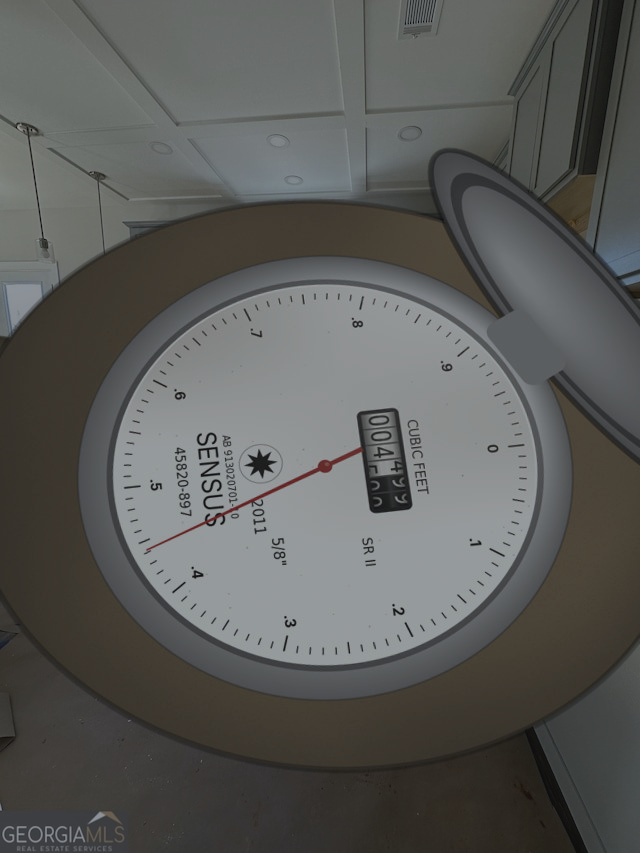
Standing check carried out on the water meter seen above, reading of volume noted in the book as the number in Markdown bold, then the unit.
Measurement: **4499.44** ft³
